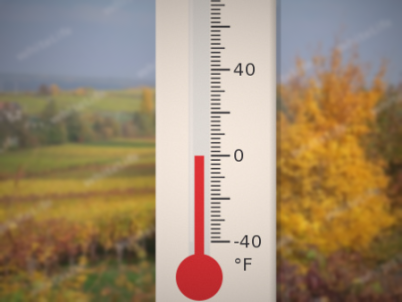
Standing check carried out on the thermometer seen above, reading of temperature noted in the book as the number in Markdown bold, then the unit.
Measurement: **0** °F
